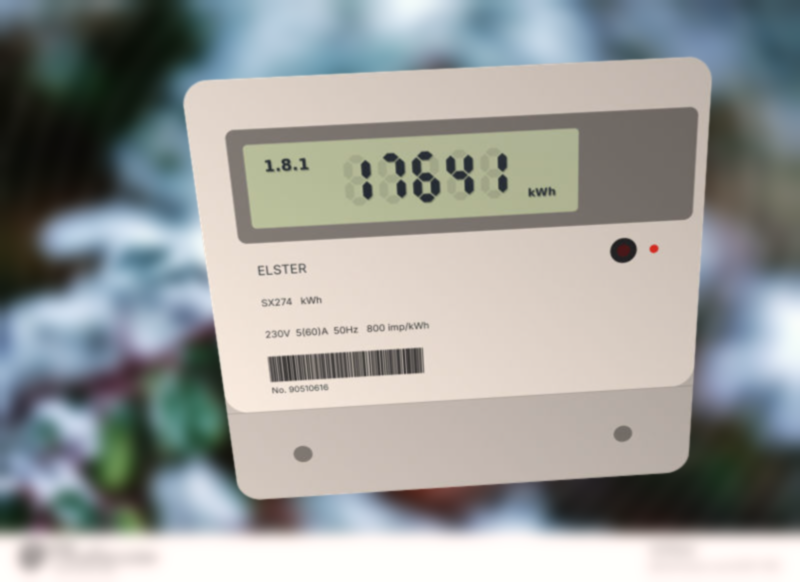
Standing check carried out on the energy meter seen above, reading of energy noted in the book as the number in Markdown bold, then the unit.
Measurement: **17641** kWh
